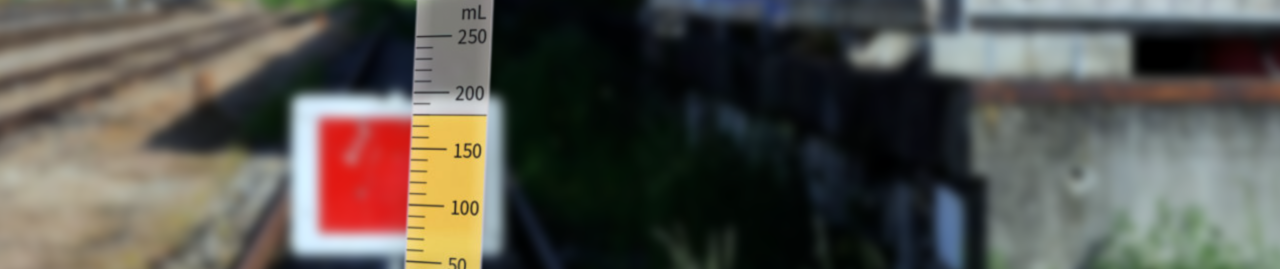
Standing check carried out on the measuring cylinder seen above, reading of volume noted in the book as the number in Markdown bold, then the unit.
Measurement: **180** mL
